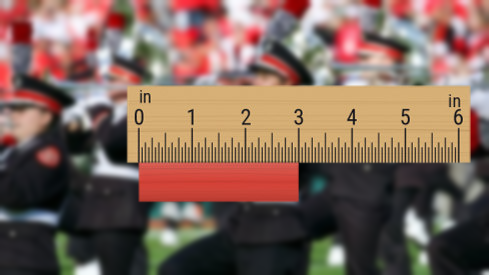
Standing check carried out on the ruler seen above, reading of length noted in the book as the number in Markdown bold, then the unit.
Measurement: **3** in
